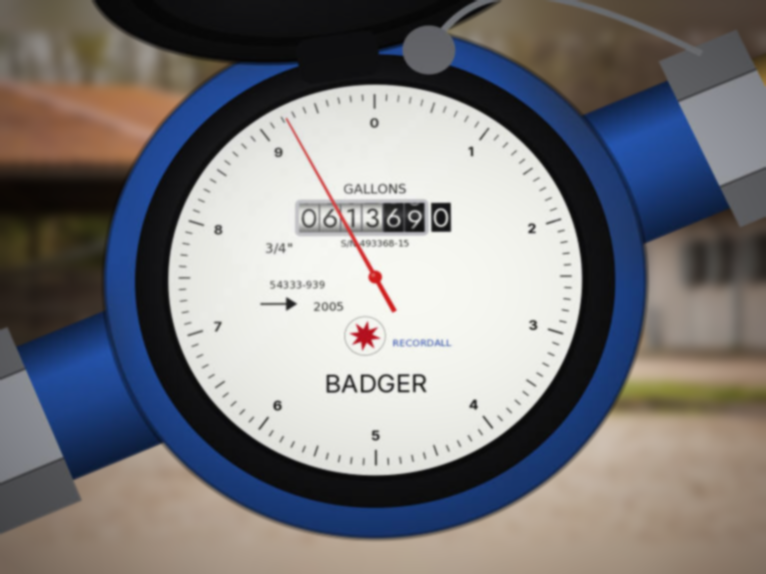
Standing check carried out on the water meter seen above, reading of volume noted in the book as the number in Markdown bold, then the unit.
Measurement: **613689.2** gal
